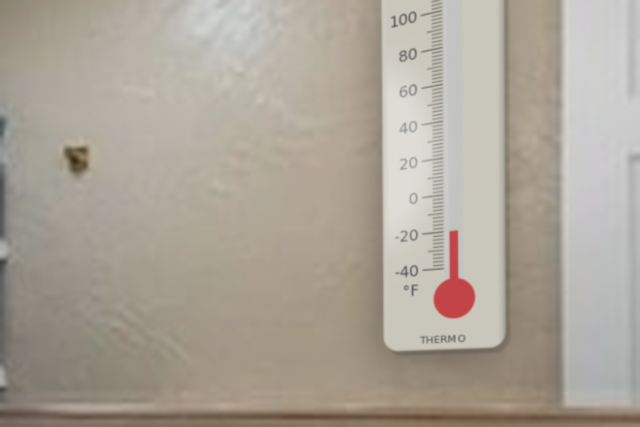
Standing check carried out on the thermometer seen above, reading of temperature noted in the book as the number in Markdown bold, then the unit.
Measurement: **-20** °F
